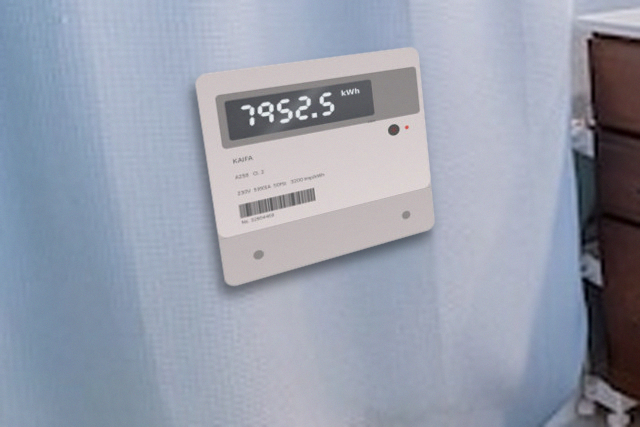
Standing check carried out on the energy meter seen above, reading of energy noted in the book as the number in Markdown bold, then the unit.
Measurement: **7952.5** kWh
